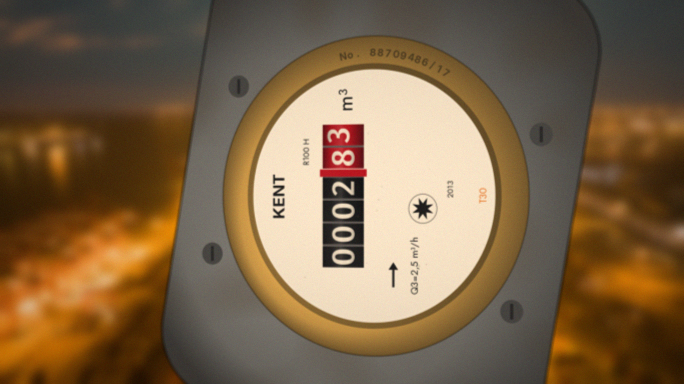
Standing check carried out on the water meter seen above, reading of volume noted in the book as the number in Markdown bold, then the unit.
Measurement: **2.83** m³
